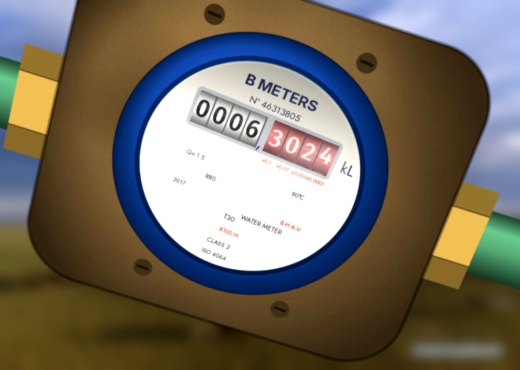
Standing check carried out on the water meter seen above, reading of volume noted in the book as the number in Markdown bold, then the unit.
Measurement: **6.3024** kL
